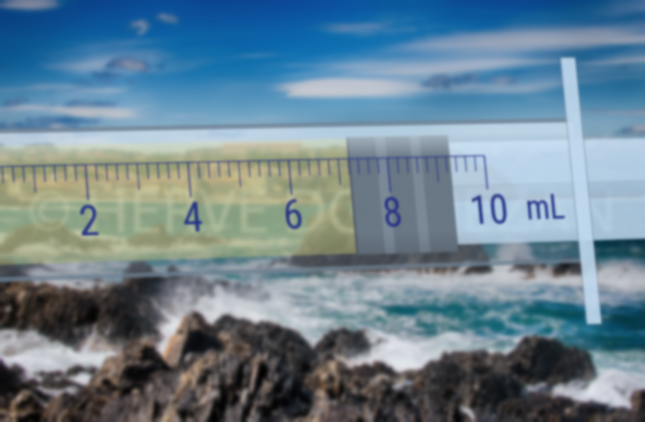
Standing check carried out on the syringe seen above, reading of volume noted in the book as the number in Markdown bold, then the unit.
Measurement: **7.2** mL
